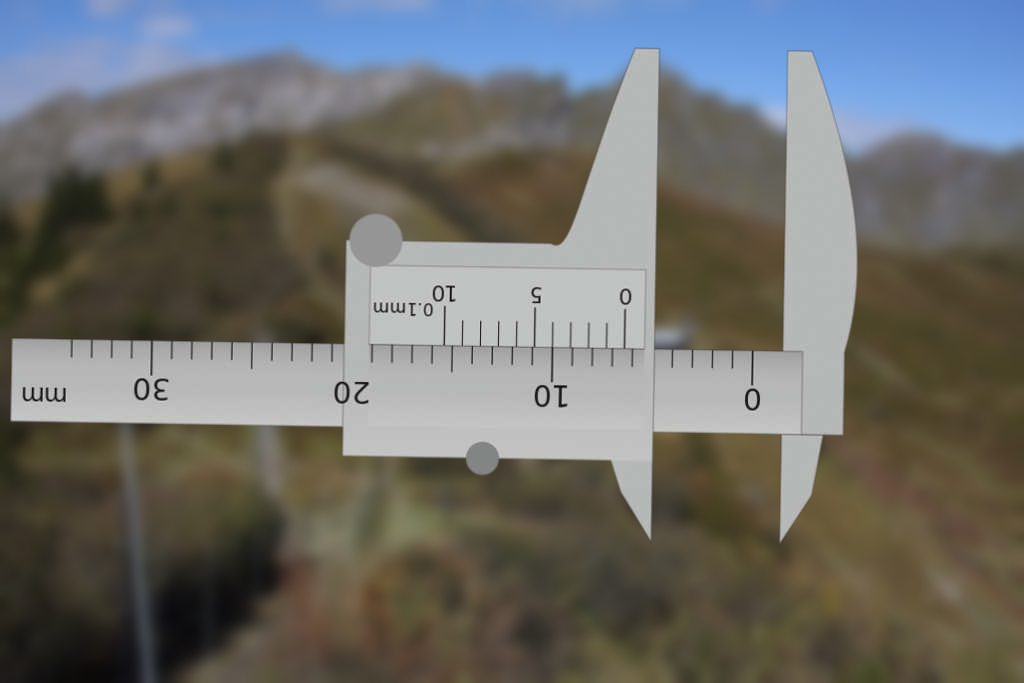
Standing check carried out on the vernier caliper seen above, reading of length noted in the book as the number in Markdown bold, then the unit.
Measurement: **6.4** mm
